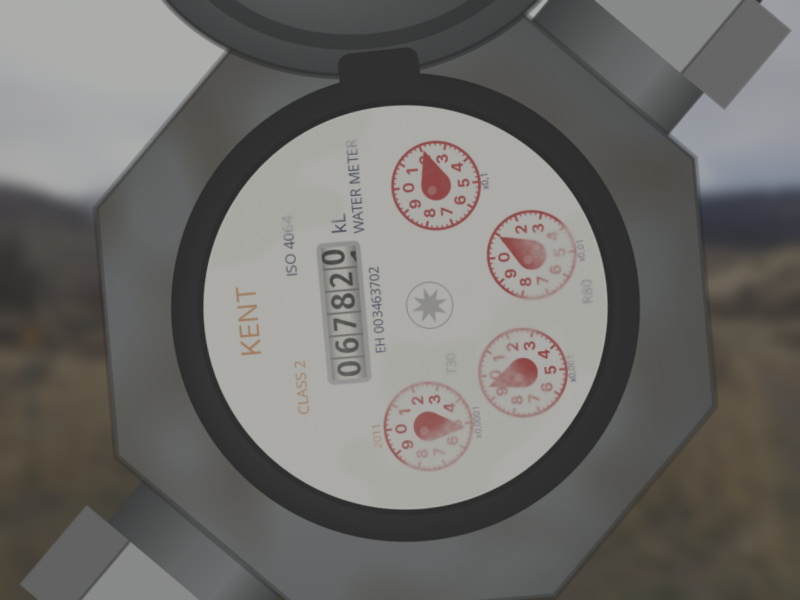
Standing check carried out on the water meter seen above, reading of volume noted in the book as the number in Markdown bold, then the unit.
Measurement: **67820.2095** kL
